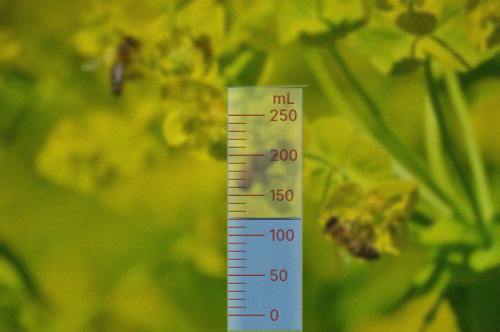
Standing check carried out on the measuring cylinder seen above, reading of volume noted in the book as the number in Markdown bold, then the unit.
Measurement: **120** mL
